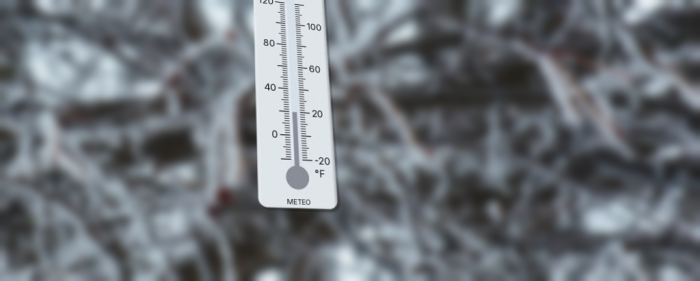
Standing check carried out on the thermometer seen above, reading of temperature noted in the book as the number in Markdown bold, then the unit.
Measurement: **20** °F
